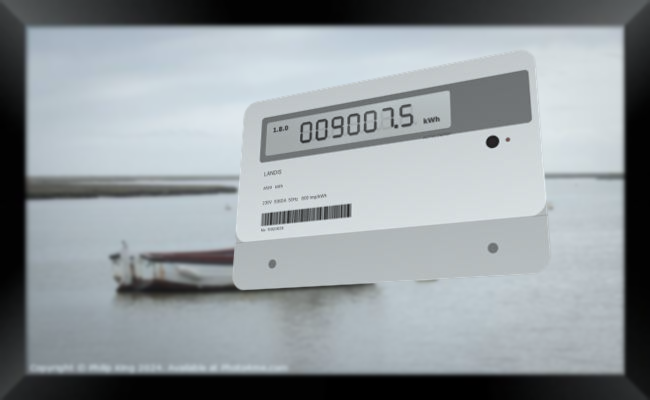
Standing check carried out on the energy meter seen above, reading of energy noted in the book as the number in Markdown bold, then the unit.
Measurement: **9007.5** kWh
